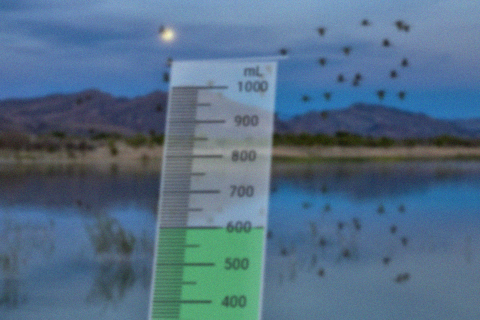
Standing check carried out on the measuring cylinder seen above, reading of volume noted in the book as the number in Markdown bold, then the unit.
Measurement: **600** mL
